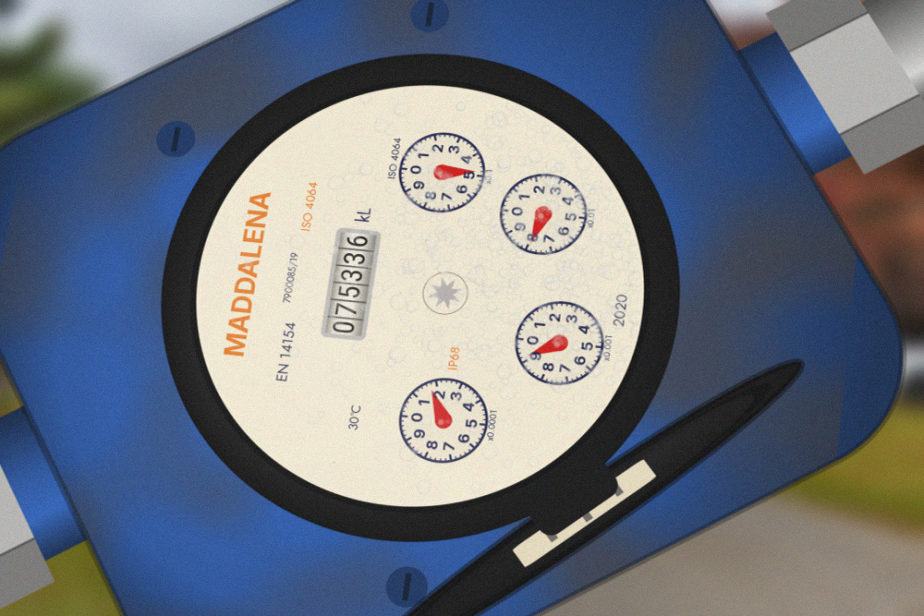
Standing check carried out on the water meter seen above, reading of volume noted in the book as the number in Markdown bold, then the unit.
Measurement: **75336.4791** kL
